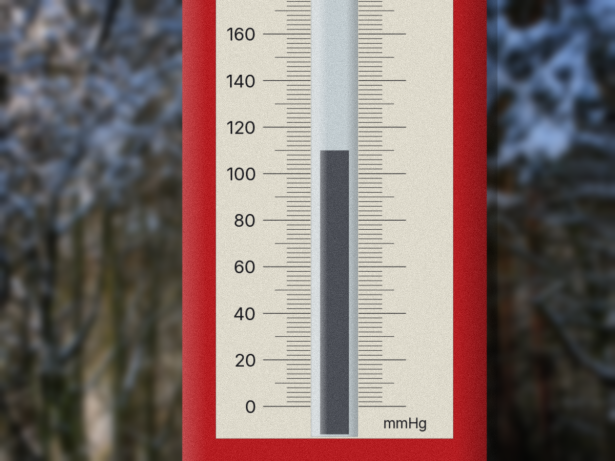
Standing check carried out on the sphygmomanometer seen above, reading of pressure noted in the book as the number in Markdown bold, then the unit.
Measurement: **110** mmHg
